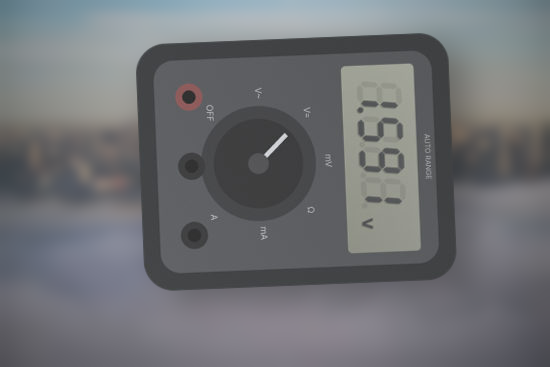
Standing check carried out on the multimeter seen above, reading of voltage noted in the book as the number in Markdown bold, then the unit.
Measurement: **1.591** V
